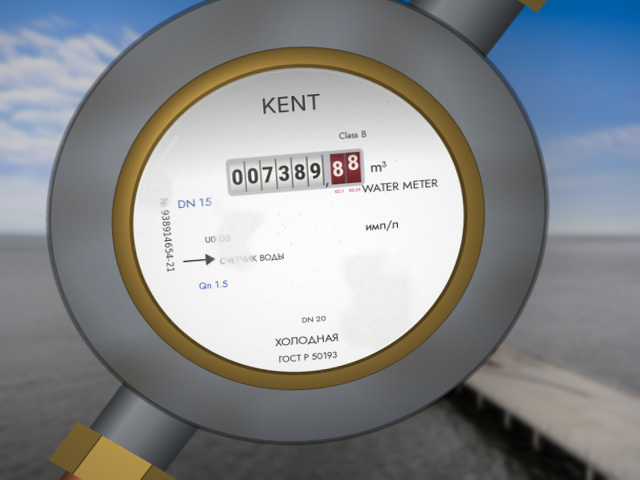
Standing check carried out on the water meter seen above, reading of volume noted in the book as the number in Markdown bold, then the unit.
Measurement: **7389.88** m³
